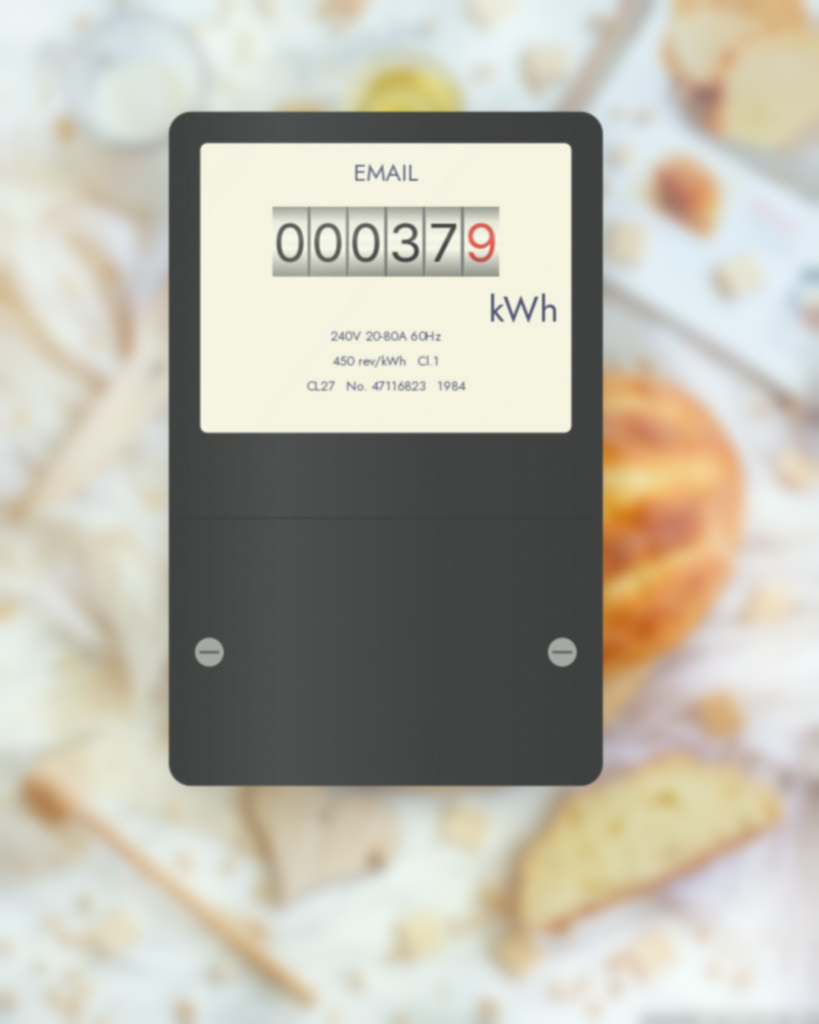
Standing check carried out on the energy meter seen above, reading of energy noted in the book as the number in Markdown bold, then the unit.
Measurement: **37.9** kWh
